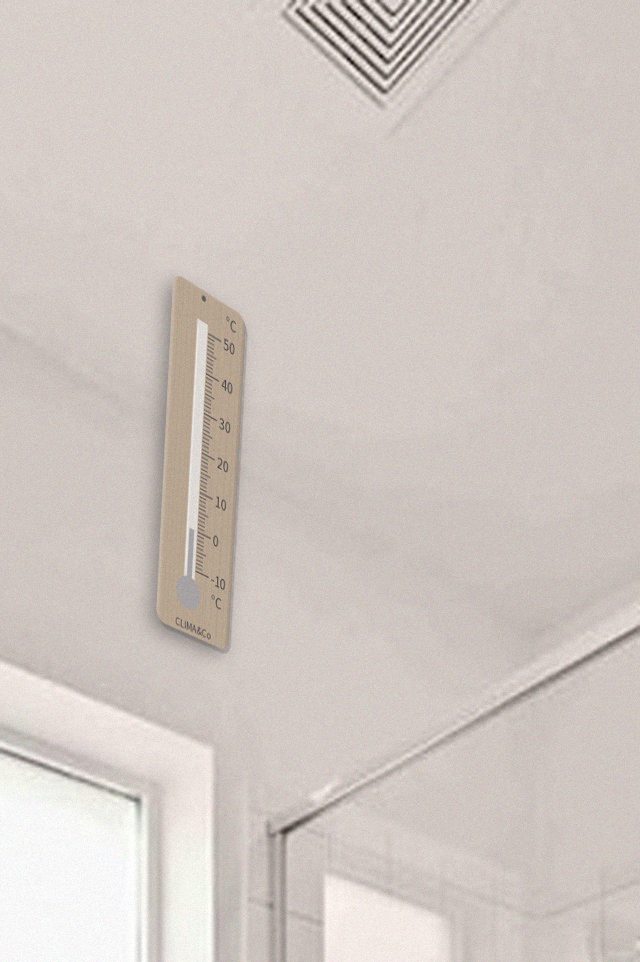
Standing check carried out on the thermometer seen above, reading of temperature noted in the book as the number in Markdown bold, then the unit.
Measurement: **0** °C
